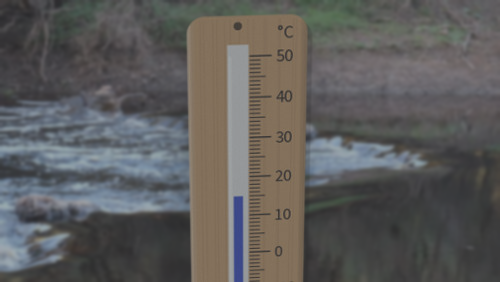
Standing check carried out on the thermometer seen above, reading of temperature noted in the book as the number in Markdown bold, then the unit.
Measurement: **15** °C
